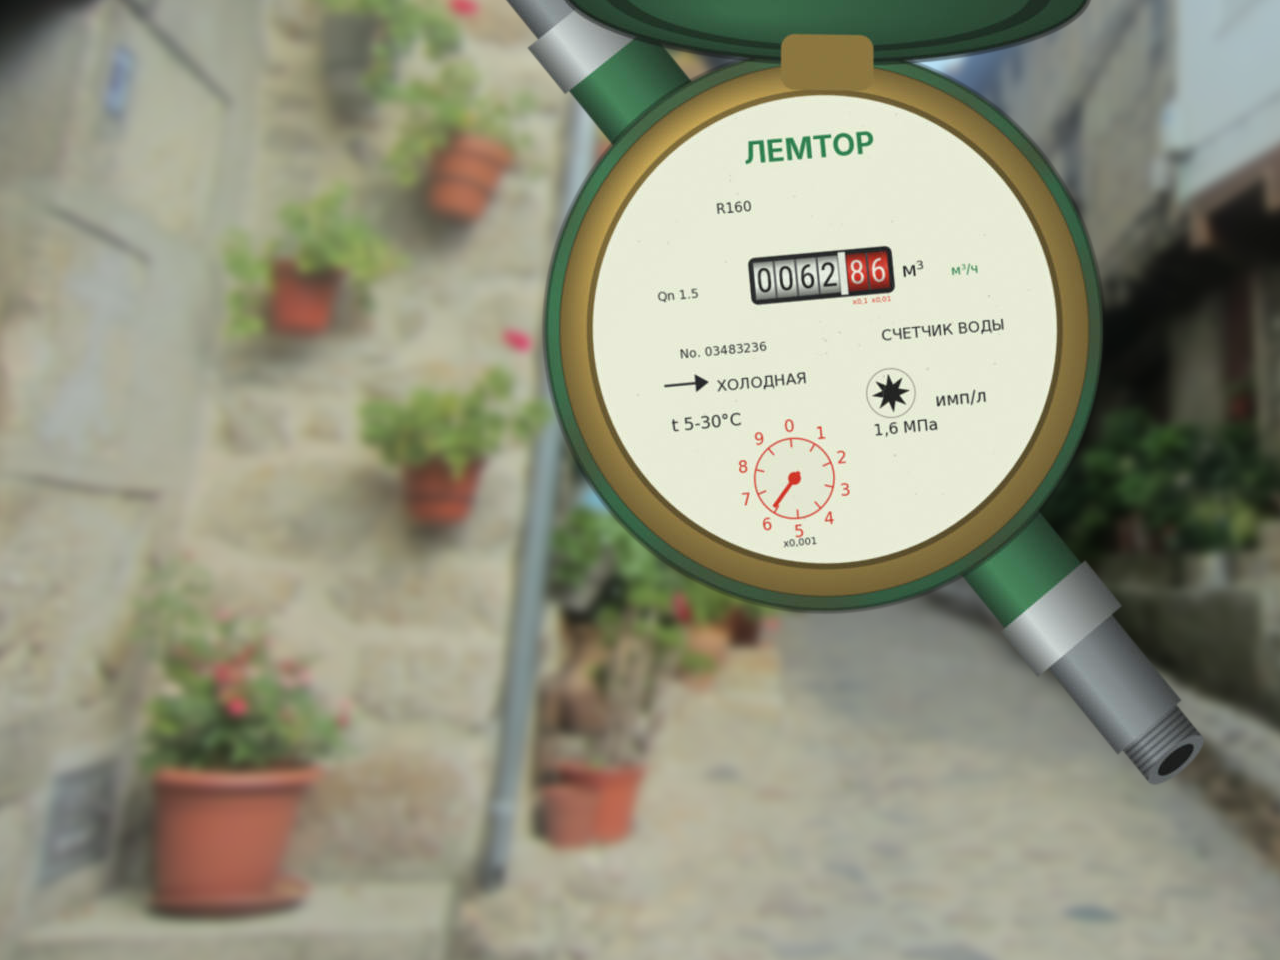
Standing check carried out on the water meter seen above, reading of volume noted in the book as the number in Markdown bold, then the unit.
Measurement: **62.866** m³
